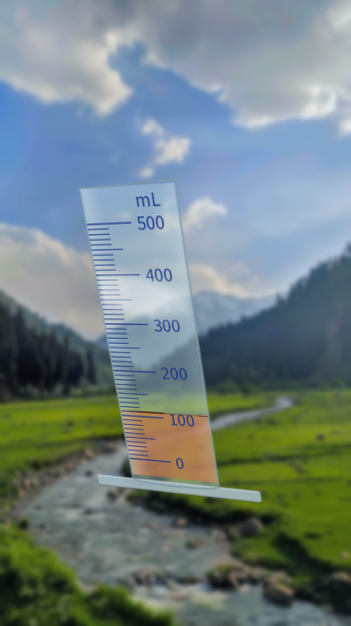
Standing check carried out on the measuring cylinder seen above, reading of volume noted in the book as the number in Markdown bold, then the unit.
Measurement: **110** mL
